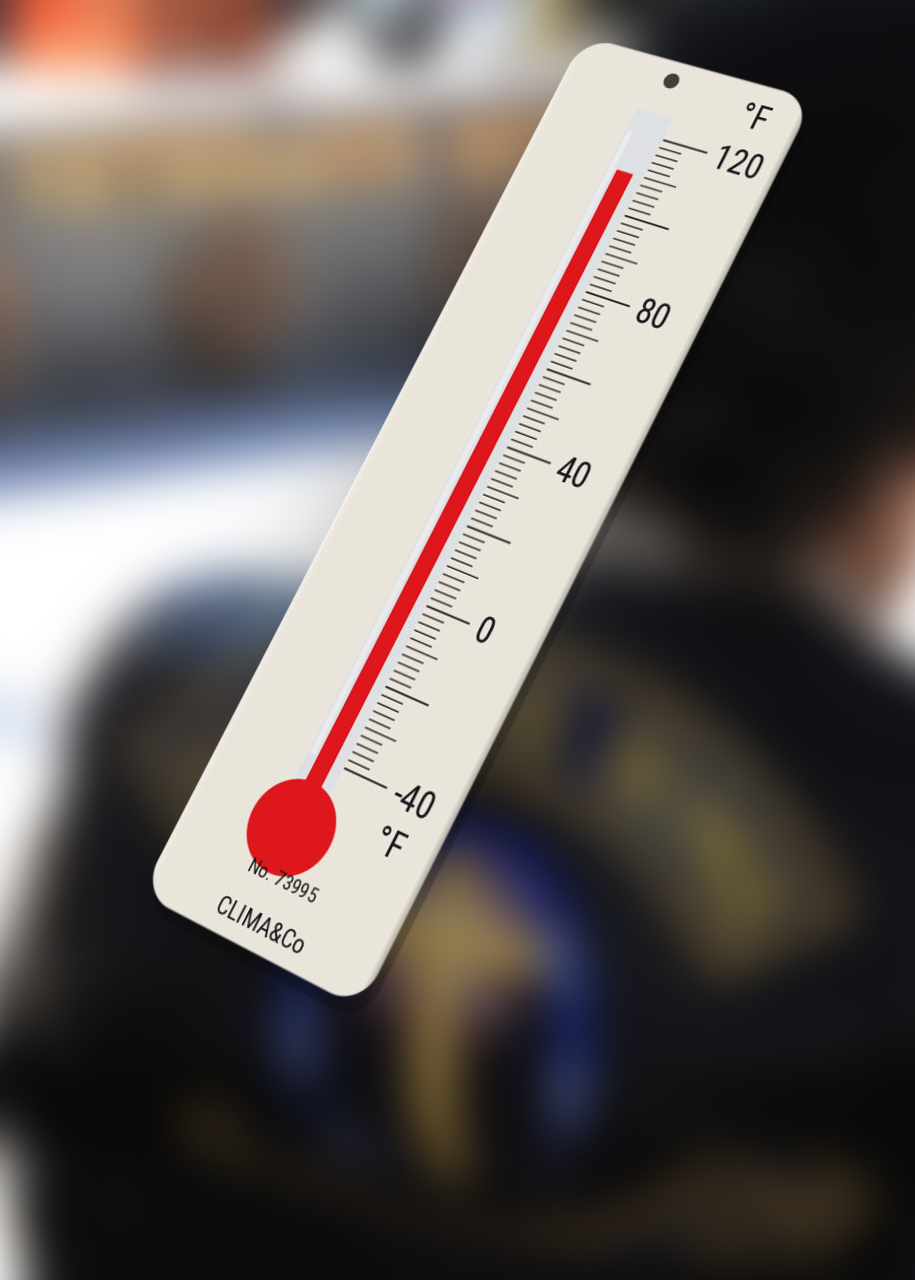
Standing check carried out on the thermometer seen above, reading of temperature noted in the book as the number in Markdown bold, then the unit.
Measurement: **110** °F
